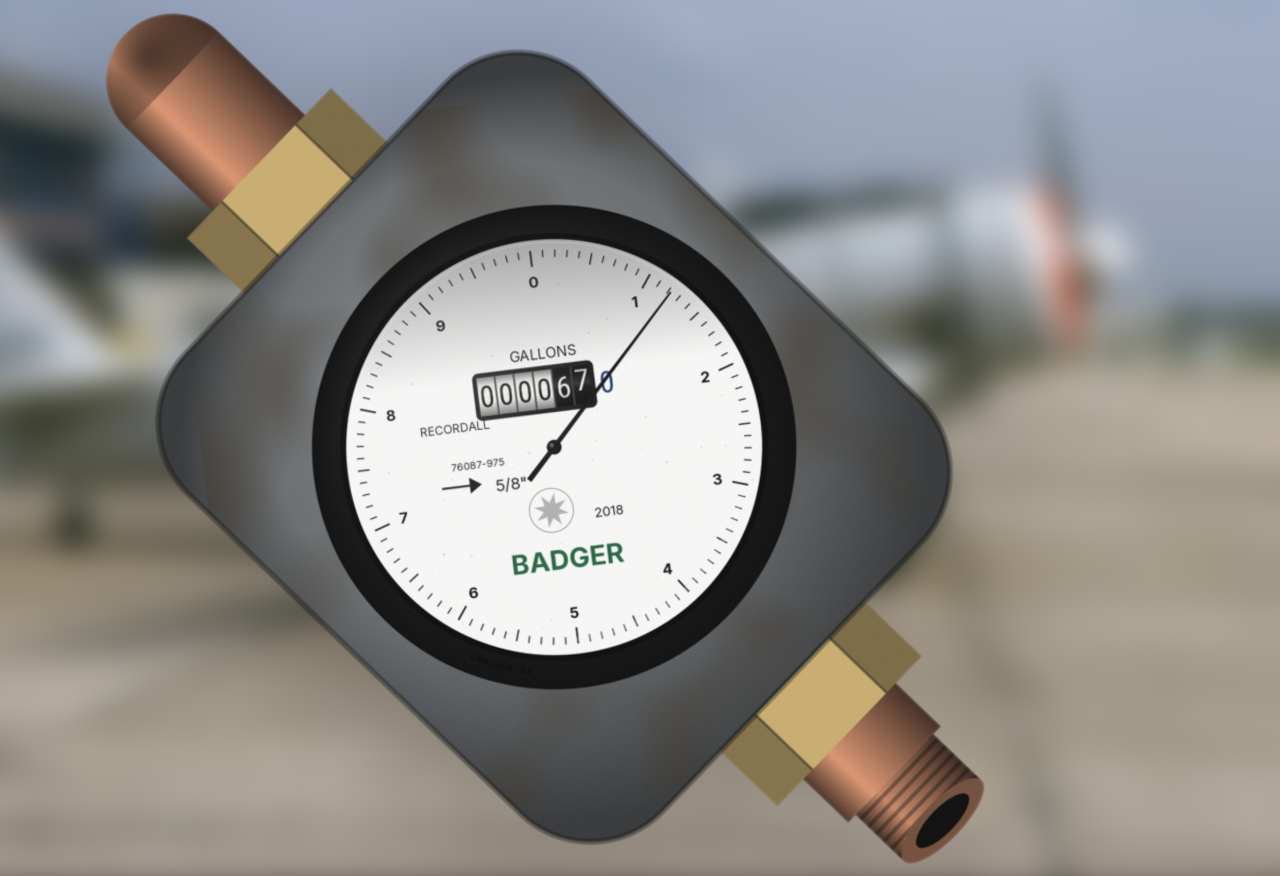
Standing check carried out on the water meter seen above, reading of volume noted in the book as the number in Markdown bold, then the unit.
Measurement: **671.2** gal
